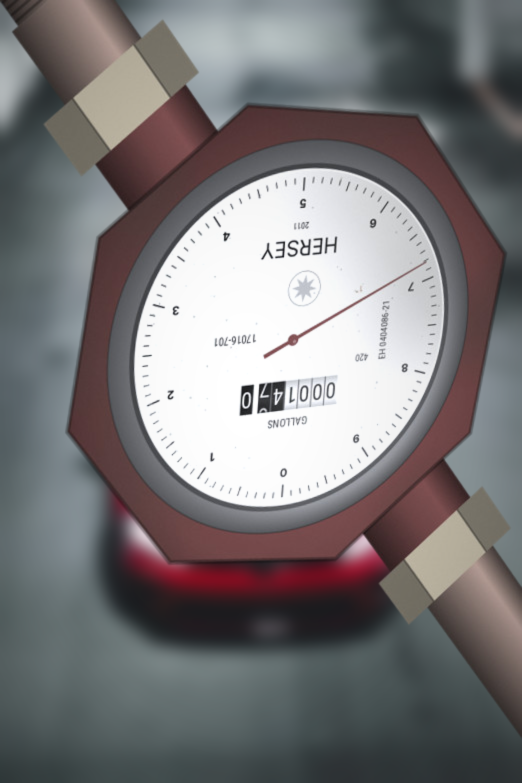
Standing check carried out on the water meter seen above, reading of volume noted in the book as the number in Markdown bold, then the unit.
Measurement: **1466.8** gal
